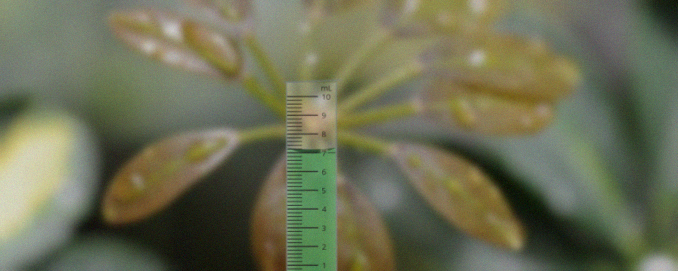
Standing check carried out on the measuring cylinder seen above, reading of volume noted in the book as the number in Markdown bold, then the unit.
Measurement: **7** mL
